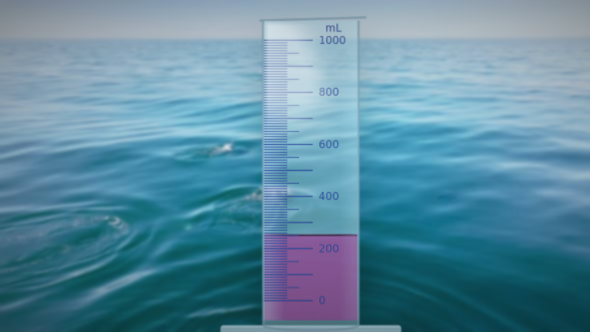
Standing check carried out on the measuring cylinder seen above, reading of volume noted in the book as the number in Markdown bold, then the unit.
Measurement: **250** mL
